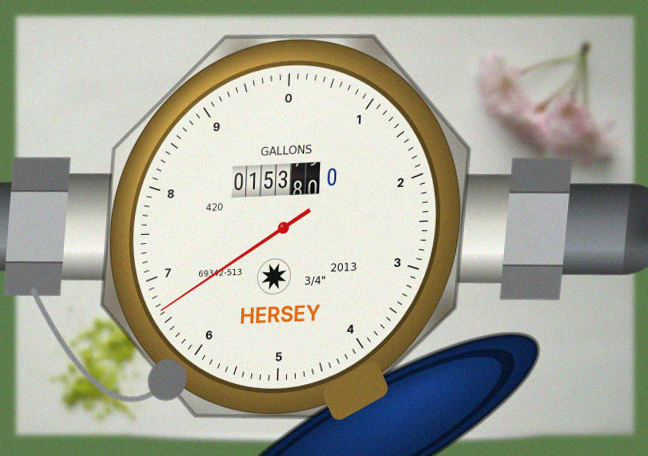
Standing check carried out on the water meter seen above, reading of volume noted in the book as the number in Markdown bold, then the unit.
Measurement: **153796.6** gal
